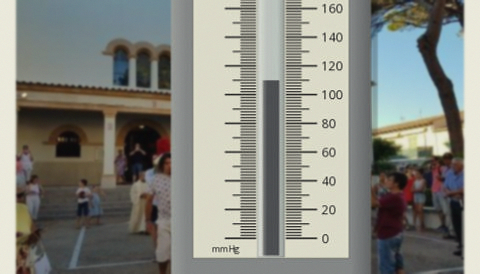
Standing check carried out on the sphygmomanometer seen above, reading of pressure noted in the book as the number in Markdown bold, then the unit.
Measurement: **110** mmHg
